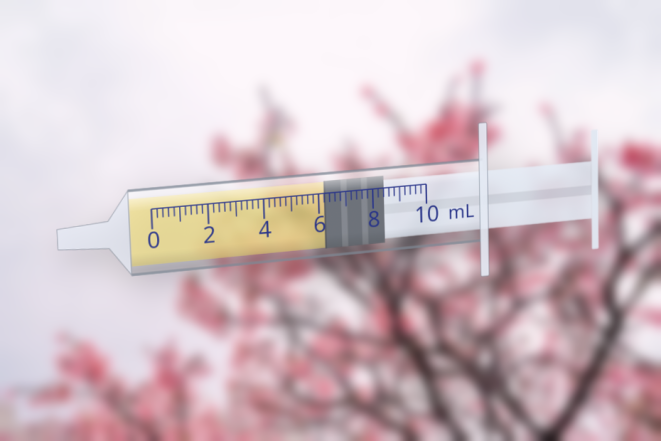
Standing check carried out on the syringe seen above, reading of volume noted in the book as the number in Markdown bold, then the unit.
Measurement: **6.2** mL
